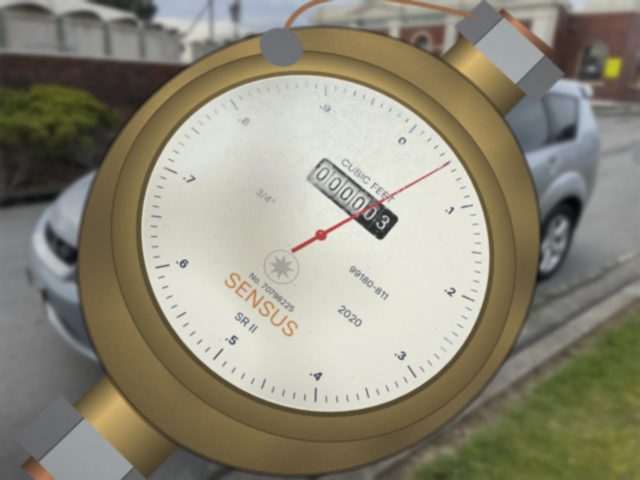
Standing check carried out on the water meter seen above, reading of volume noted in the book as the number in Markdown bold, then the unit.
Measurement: **3.05** ft³
